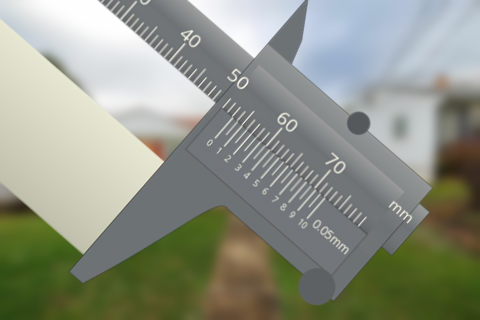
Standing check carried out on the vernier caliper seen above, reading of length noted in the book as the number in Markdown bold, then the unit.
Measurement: **53.2** mm
